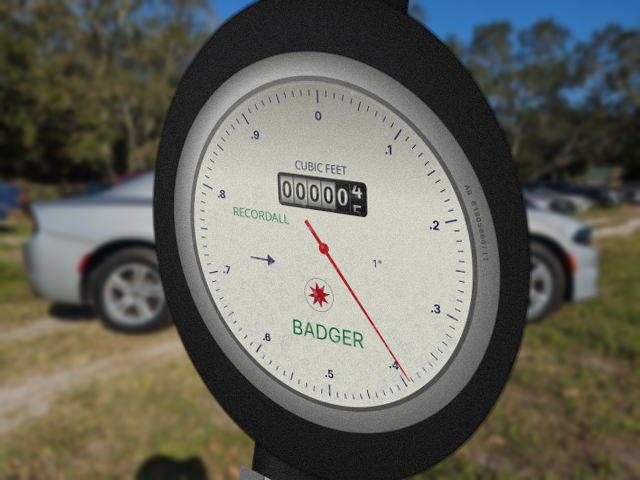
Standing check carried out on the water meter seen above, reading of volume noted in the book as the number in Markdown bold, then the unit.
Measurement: **4.39** ft³
